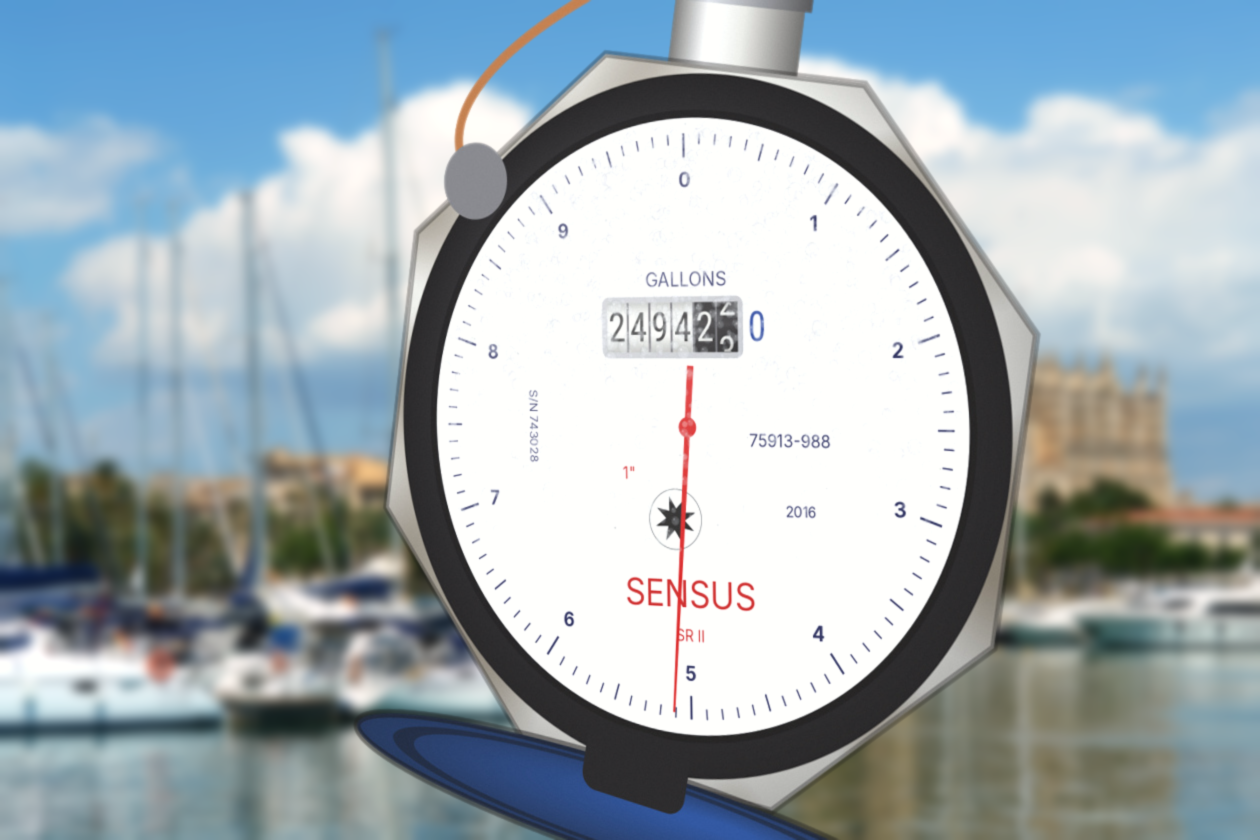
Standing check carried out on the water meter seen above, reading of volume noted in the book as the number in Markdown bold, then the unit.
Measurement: **2494225.1** gal
